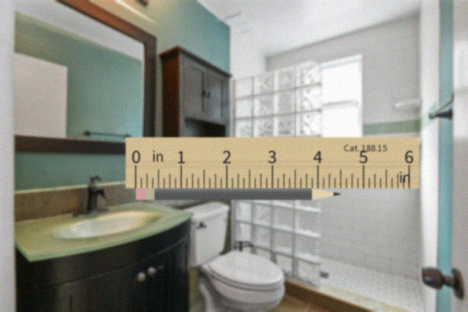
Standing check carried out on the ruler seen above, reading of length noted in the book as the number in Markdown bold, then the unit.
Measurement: **4.5** in
